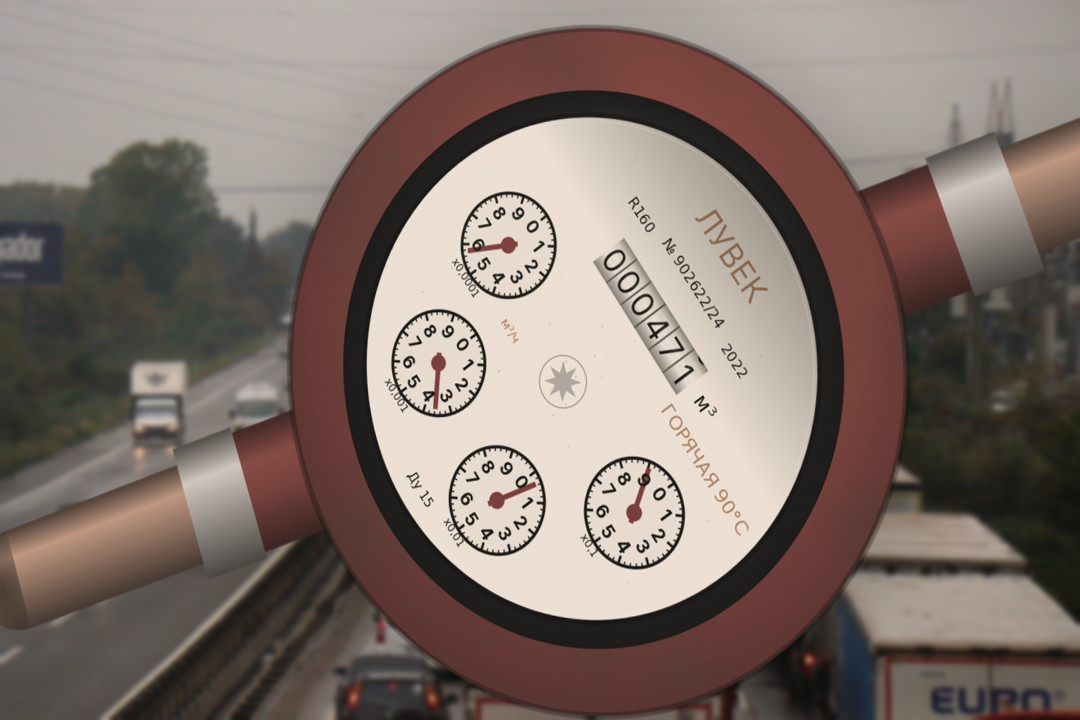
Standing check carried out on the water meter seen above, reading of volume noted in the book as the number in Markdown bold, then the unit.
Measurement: **470.9035** m³
